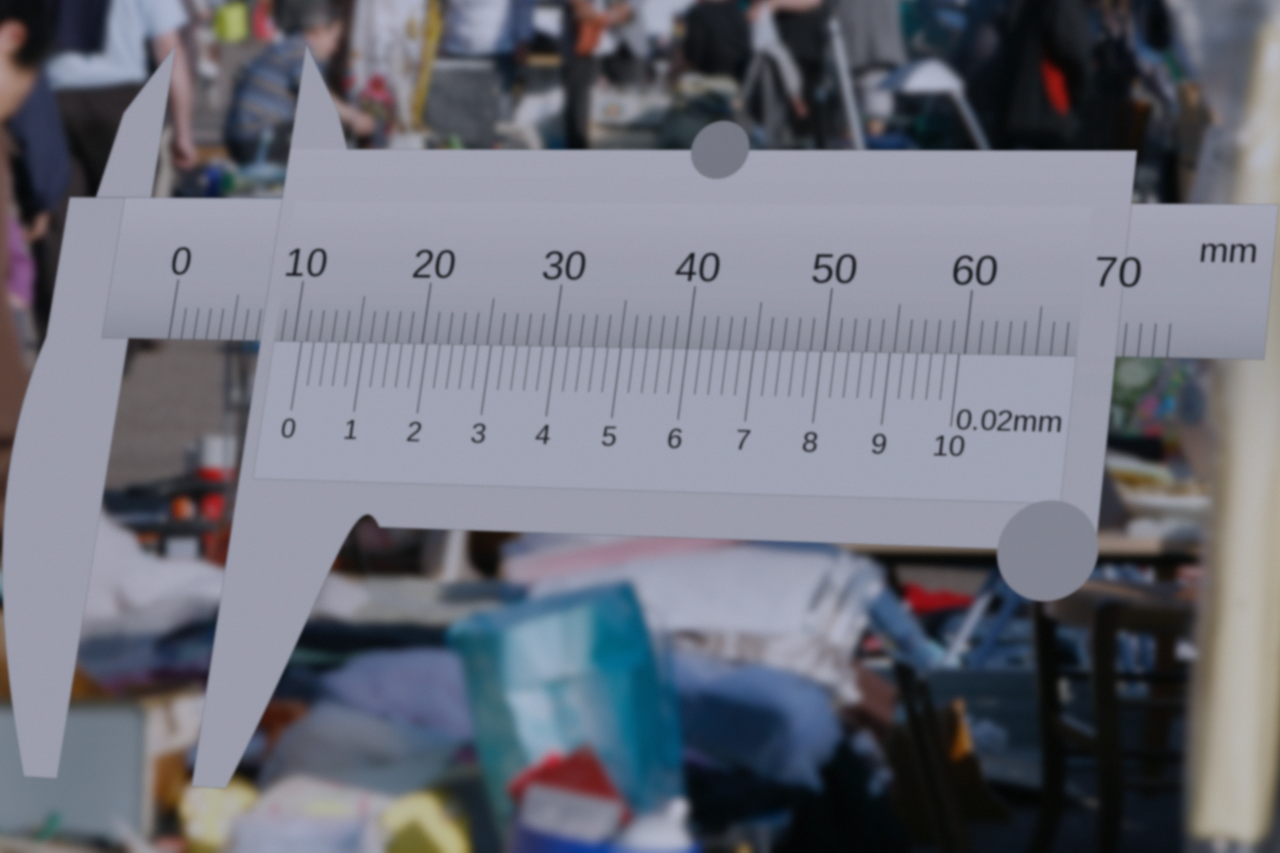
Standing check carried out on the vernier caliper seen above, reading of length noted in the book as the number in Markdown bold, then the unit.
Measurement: **10.6** mm
